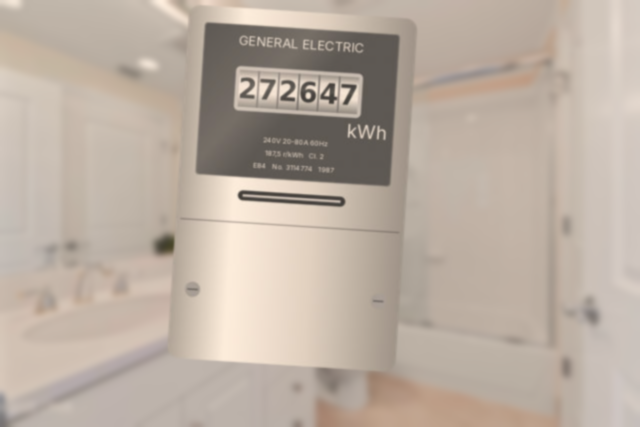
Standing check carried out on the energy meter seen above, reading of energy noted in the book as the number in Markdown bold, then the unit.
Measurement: **272647** kWh
